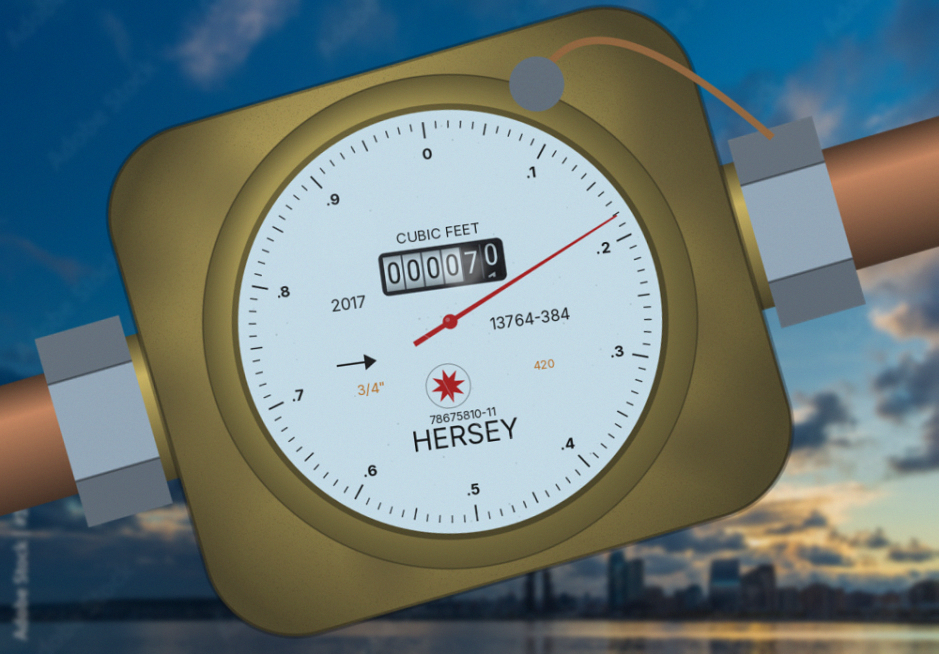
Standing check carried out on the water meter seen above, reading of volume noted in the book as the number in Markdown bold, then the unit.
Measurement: **70.18** ft³
